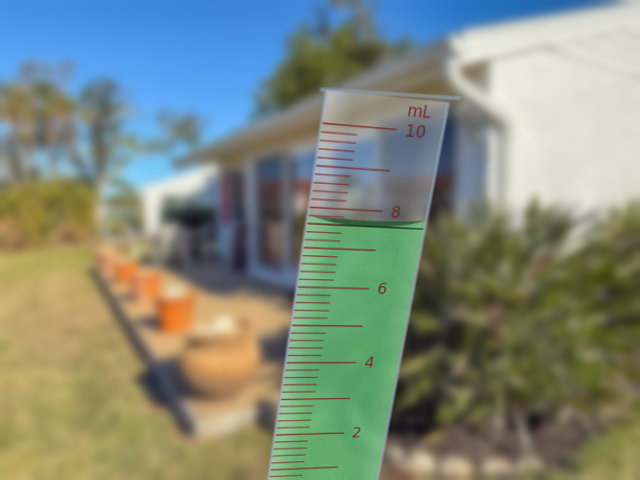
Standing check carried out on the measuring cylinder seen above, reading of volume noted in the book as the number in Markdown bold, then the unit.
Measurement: **7.6** mL
